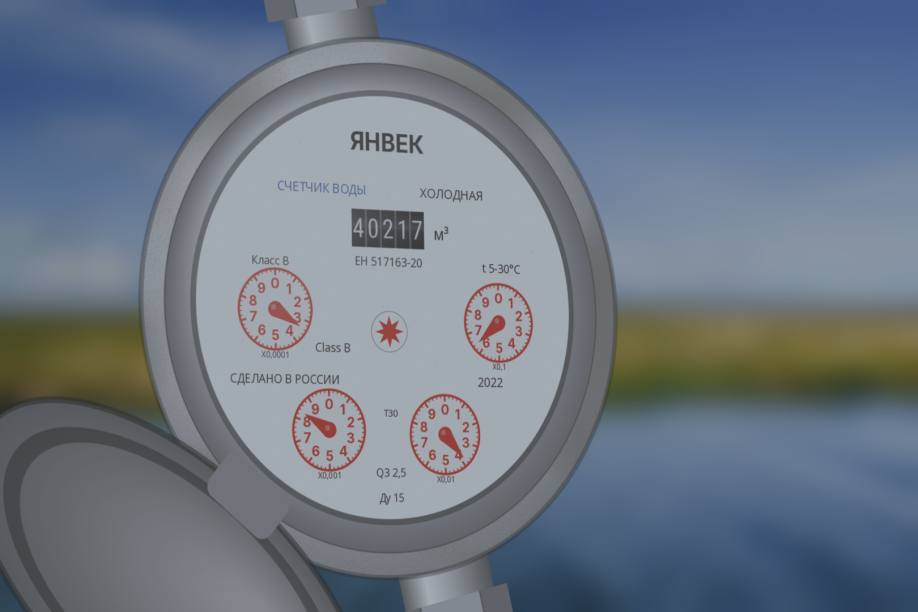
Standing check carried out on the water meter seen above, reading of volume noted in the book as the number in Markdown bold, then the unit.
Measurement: **40217.6383** m³
